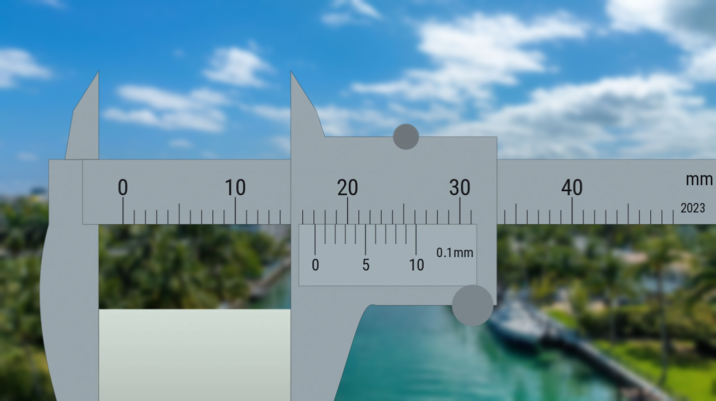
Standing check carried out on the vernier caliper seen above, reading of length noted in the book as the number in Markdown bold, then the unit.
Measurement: **17.1** mm
